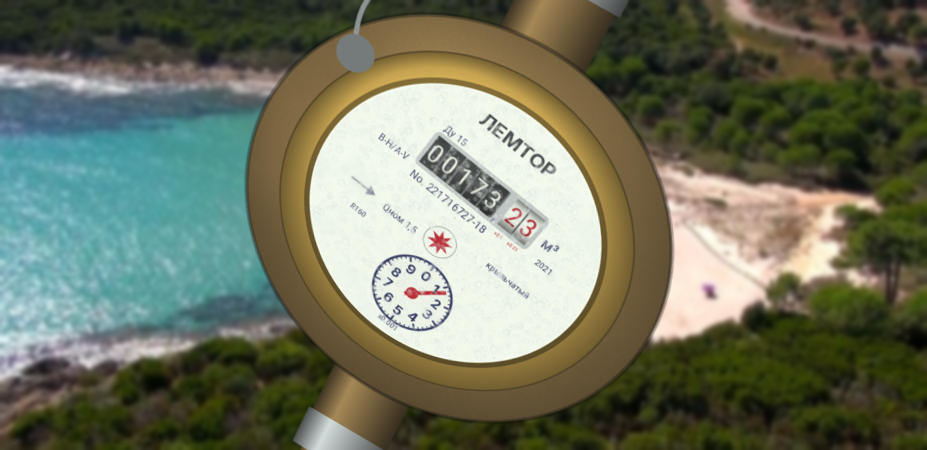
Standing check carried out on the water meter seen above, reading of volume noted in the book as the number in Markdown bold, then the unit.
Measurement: **173.231** m³
